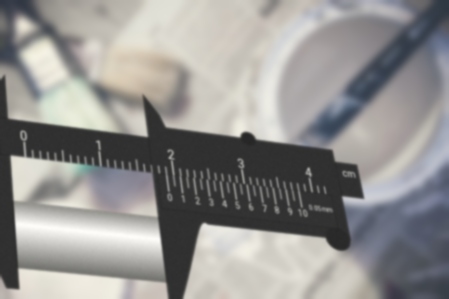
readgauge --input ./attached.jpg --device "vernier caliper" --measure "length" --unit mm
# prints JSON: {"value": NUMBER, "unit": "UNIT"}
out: {"value": 19.0, "unit": "mm"}
